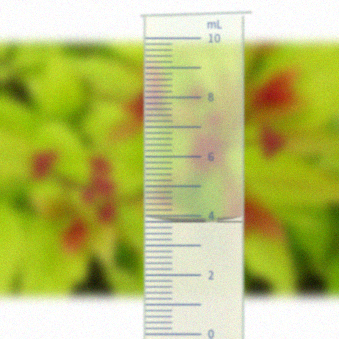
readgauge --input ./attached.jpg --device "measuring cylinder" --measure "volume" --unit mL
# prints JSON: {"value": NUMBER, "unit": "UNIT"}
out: {"value": 3.8, "unit": "mL"}
